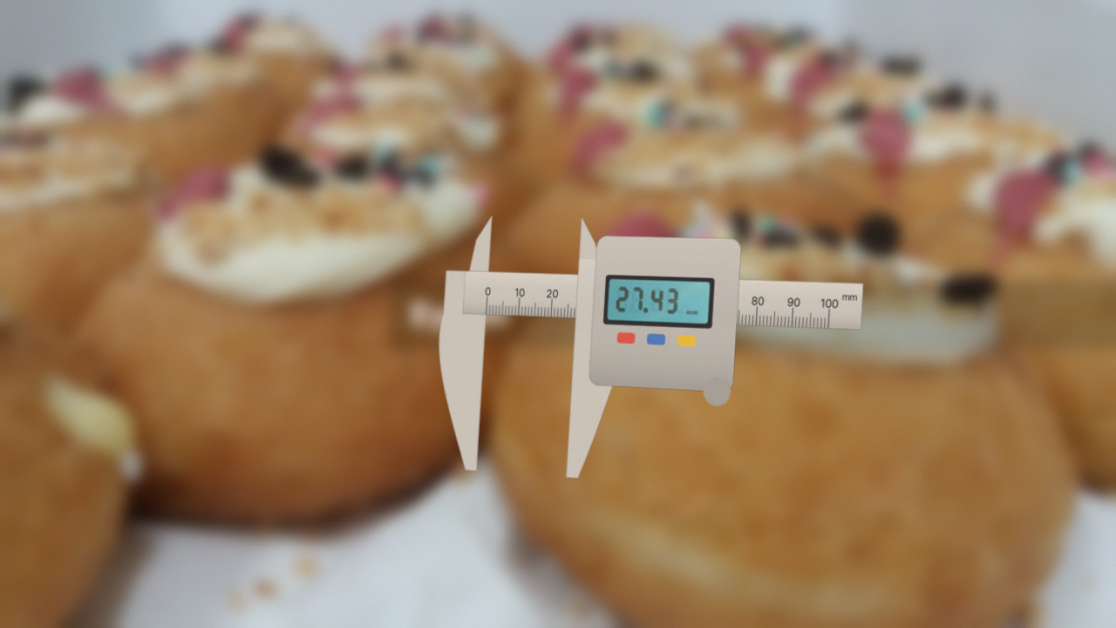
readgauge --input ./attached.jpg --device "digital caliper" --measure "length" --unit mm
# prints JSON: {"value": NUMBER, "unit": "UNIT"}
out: {"value": 27.43, "unit": "mm"}
